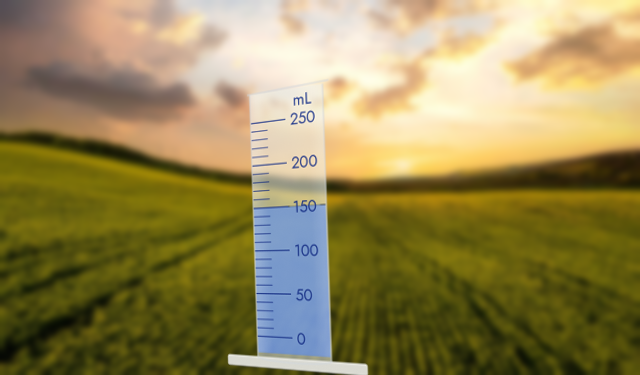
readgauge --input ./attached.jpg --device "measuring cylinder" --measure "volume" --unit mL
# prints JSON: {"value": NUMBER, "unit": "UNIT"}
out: {"value": 150, "unit": "mL"}
